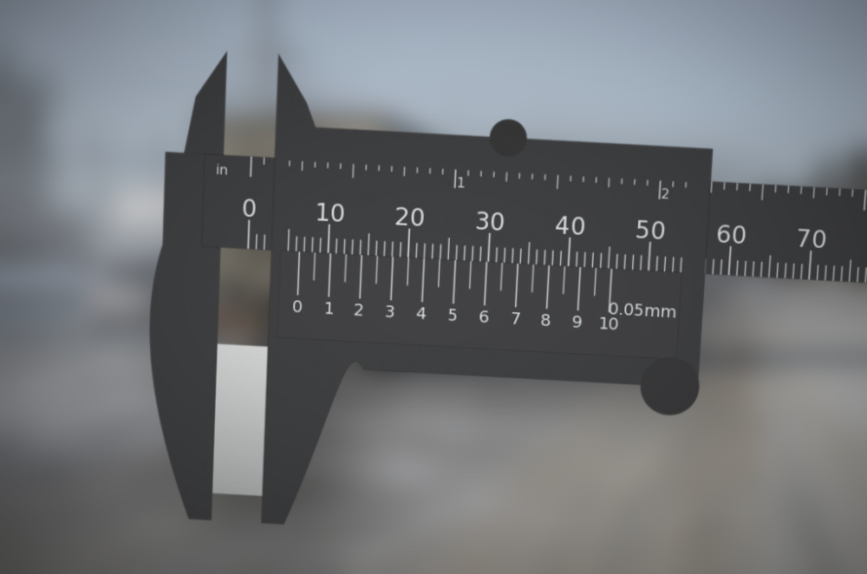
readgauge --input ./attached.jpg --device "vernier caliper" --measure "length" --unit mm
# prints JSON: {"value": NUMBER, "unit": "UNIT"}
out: {"value": 6.4, "unit": "mm"}
